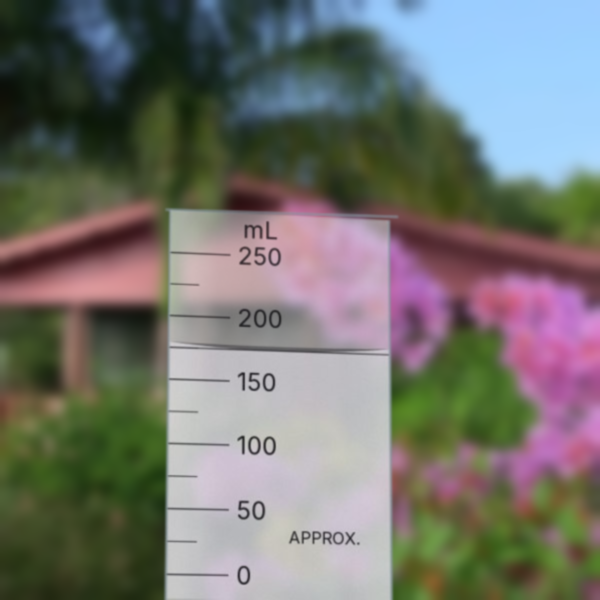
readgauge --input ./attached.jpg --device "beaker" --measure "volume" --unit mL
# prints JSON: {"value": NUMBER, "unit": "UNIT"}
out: {"value": 175, "unit": "mL"}
